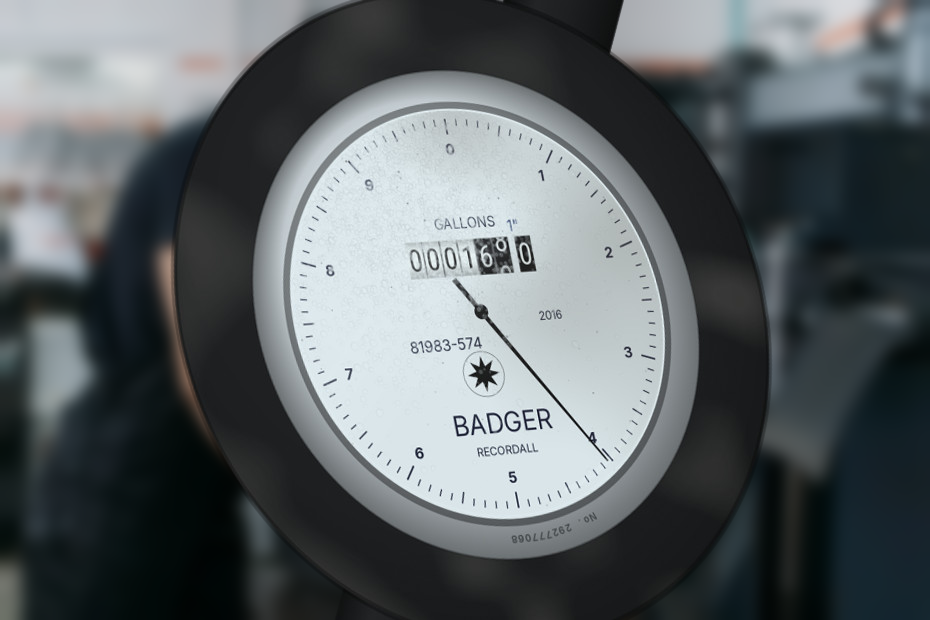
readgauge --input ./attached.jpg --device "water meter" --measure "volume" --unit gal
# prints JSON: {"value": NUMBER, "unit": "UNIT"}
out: {"value": 1684.0, "unit": "gal"}
